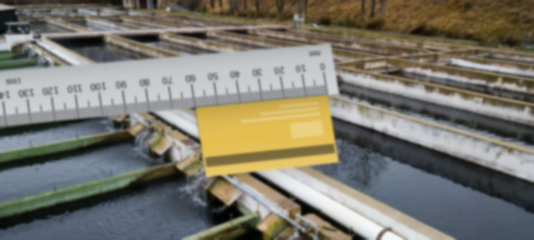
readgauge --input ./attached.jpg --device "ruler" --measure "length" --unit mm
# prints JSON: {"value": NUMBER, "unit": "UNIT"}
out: {"value": 60, "unit": "mm"}
